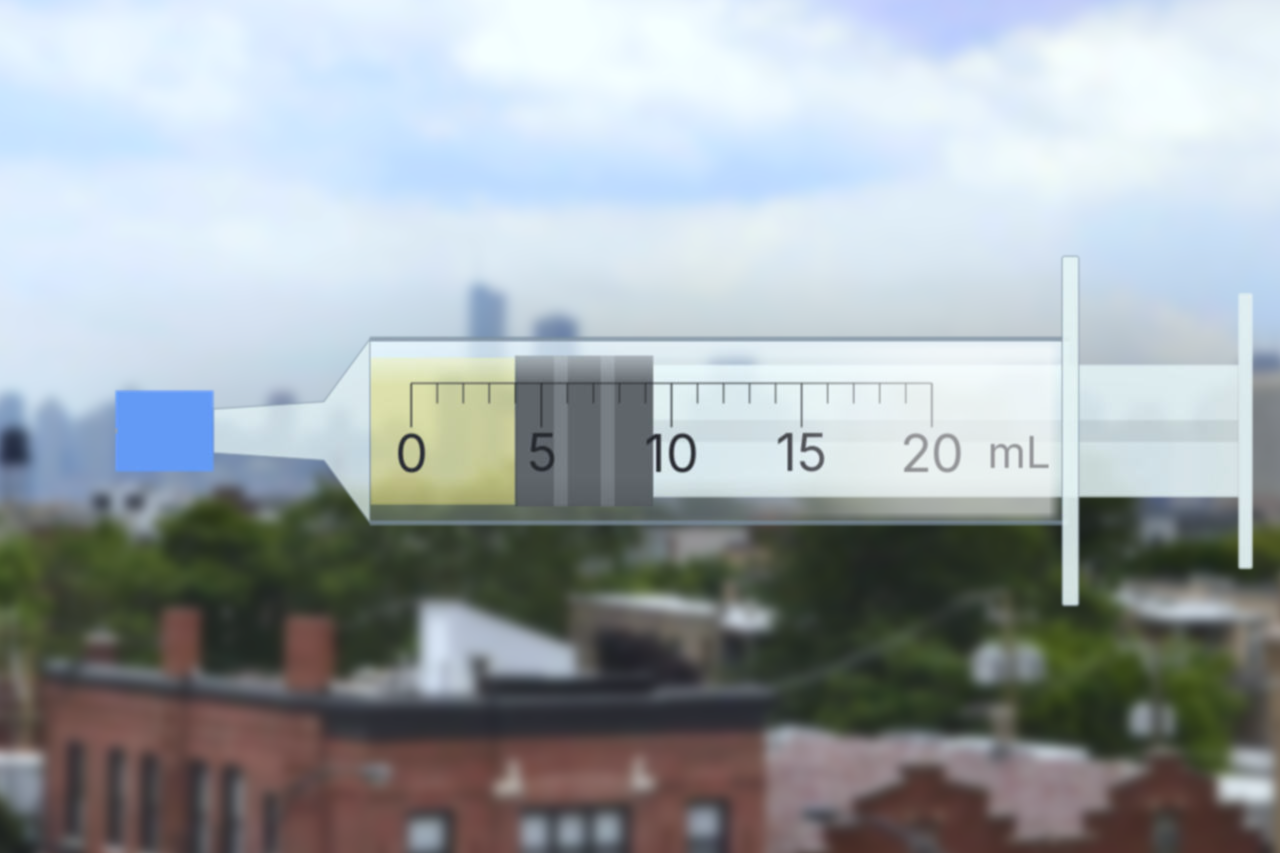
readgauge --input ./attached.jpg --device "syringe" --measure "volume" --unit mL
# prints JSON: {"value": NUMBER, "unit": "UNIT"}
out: {"value": 4, "unit": "mL"}
